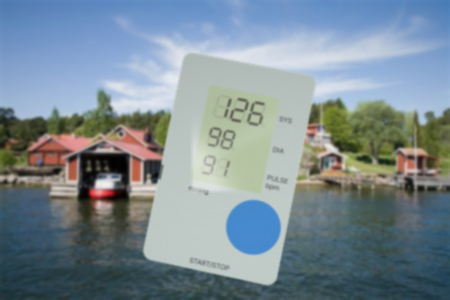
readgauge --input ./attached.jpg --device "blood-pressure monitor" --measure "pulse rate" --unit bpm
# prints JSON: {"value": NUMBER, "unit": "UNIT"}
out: {"value": 91, "unit": "bpm"}
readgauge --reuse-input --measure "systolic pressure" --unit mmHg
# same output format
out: {"value": 126, "unit": "mmHg"}
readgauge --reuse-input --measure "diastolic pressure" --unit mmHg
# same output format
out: {"value": 98, "unit": "mmHg"}
